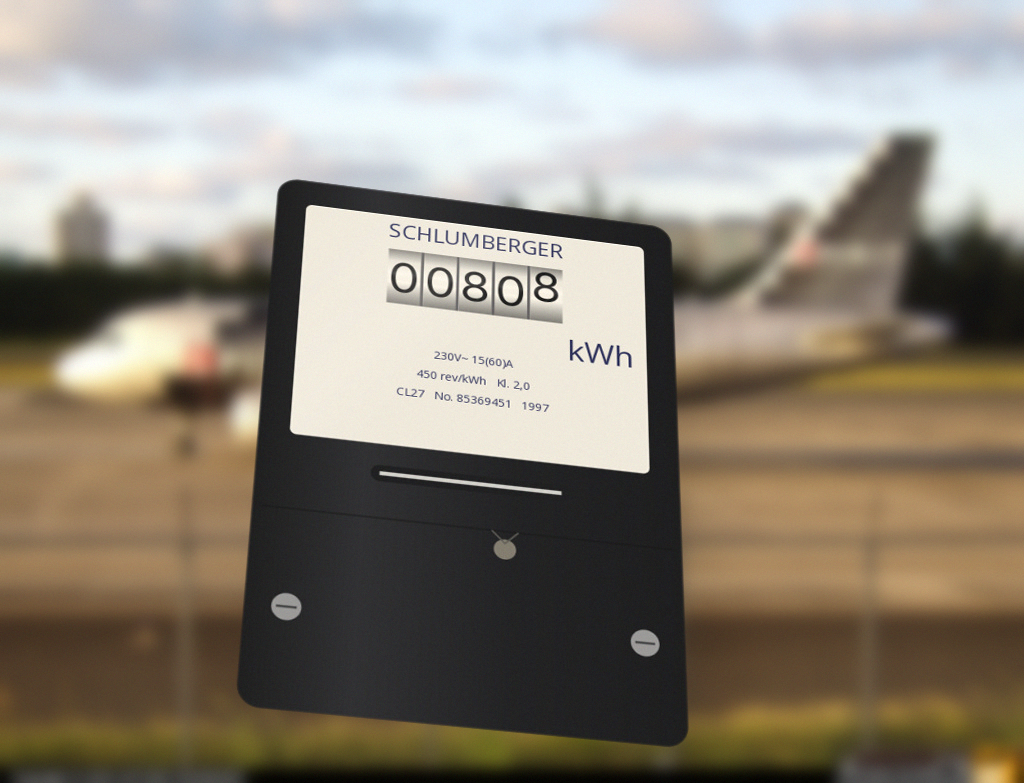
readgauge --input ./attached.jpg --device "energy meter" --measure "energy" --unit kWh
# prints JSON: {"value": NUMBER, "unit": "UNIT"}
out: {"value": 808, "unit": "kWh"}
